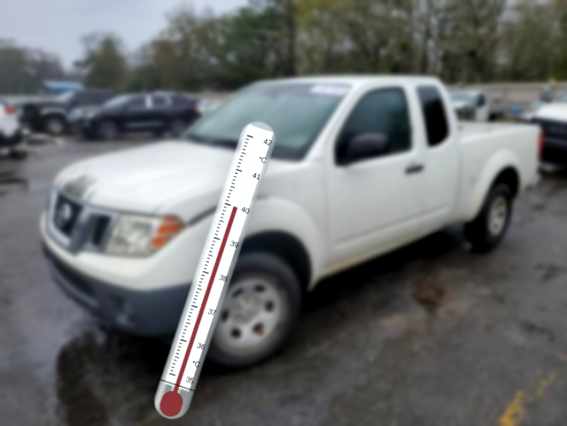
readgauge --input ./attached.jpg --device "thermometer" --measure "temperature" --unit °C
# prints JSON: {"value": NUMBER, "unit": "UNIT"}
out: {"value": 40, "unit": "°C"}
